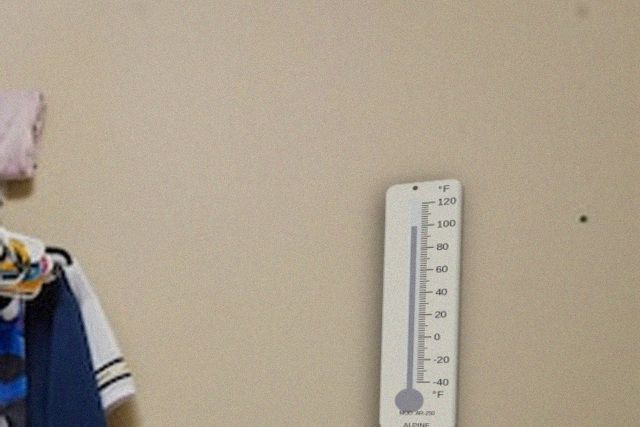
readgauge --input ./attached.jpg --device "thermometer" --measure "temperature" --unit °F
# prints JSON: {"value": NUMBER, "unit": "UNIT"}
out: {"value": 100, "unit": "°F"}
